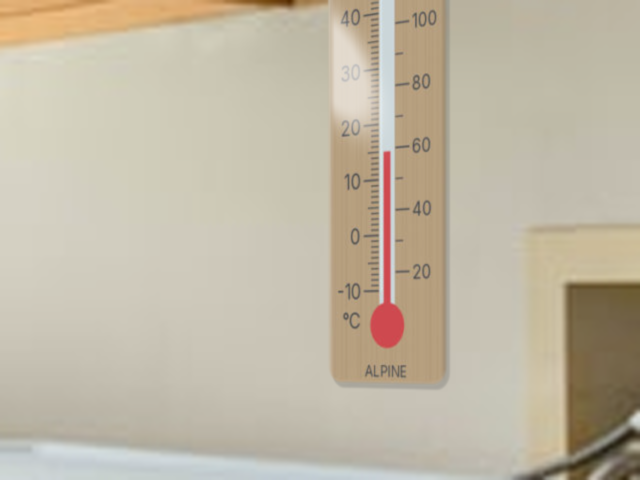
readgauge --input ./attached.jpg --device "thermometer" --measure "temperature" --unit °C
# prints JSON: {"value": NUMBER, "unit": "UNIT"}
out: {"value": 15, "unit": "°C"}
